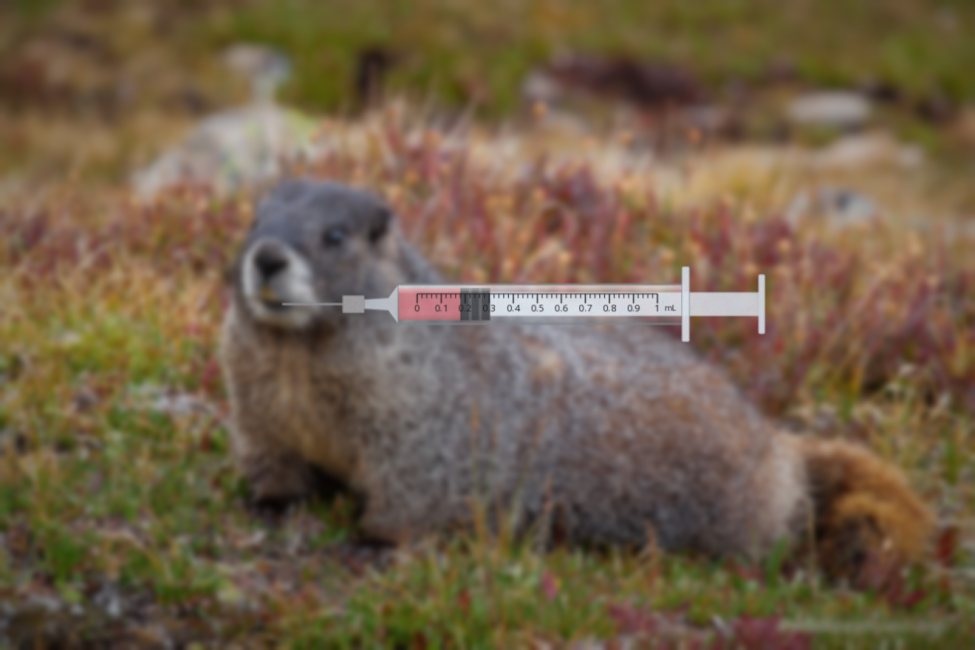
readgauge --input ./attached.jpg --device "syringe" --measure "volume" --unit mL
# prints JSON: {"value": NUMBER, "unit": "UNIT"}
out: {"value": 0.18, "unit": "mL"}
